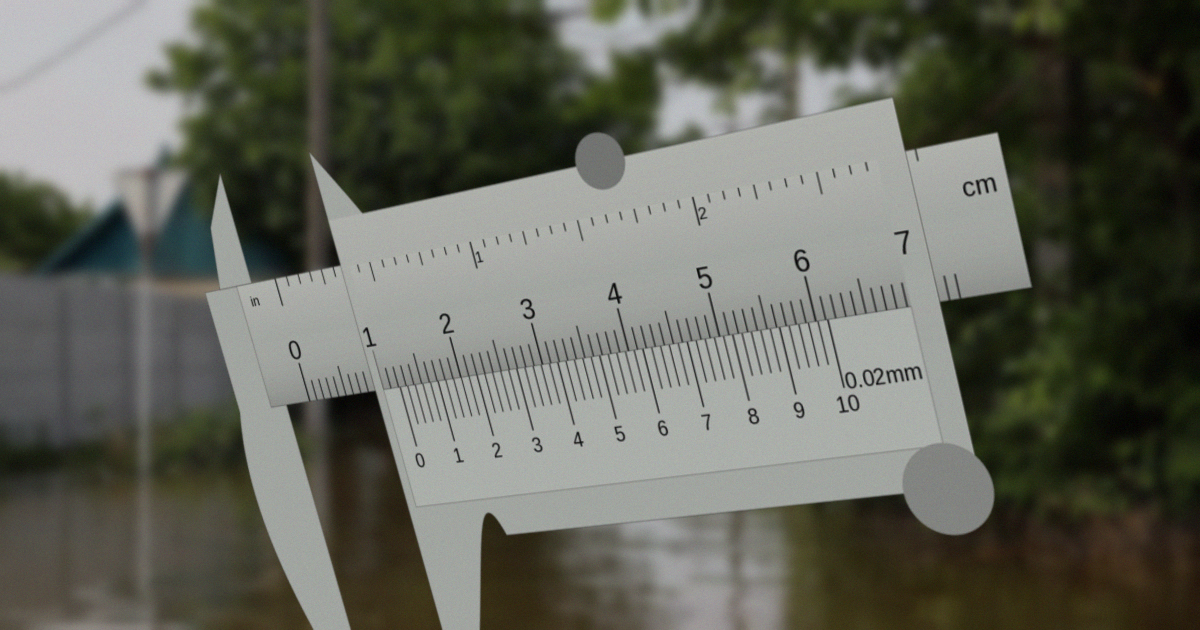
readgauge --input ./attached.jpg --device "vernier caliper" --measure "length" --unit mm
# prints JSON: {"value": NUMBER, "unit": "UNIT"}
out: {"value": 12.2, "unit": "mm"}
